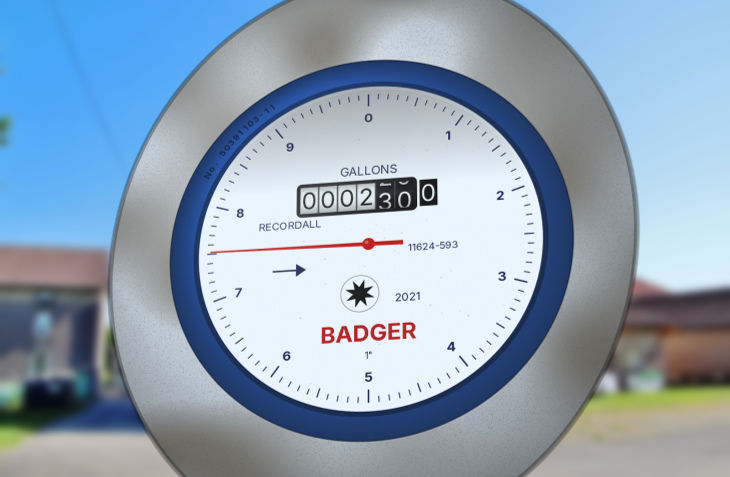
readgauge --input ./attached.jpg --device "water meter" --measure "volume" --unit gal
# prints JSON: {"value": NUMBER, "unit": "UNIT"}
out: {"value": 2297.5, "unit": "gal"}
